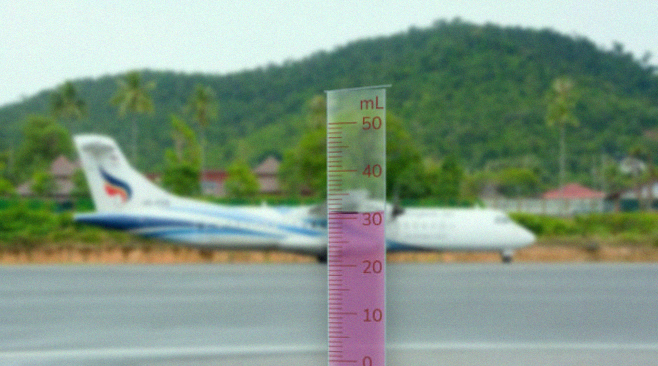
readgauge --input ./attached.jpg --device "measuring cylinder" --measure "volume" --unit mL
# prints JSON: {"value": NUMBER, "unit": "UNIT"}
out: {"value": 31, "unit": "mL"}
